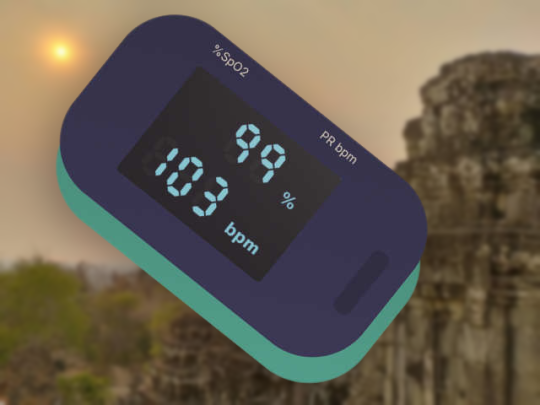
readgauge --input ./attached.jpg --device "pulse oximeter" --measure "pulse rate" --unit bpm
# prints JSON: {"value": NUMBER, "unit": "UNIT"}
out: {"value": 103, "unit": "bpm"}
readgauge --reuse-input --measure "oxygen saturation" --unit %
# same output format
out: {"value": 99, "unit": "%"}
